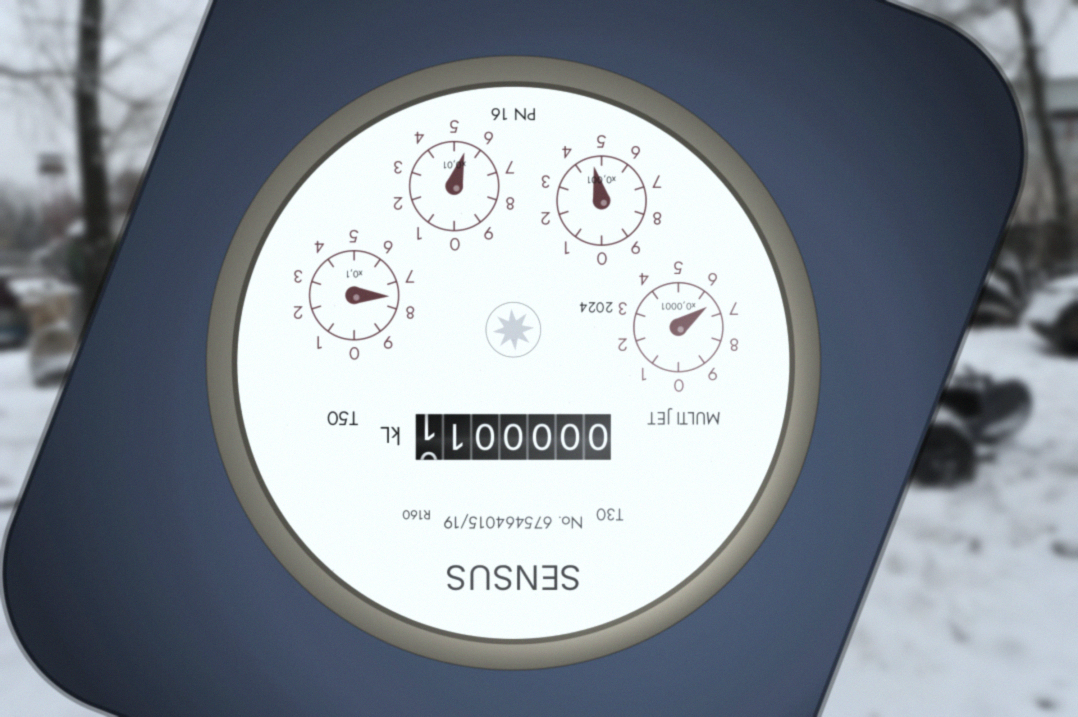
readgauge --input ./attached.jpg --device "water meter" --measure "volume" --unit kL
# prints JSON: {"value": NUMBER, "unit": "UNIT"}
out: {"value": 10.7546, "unit": "kL"}
